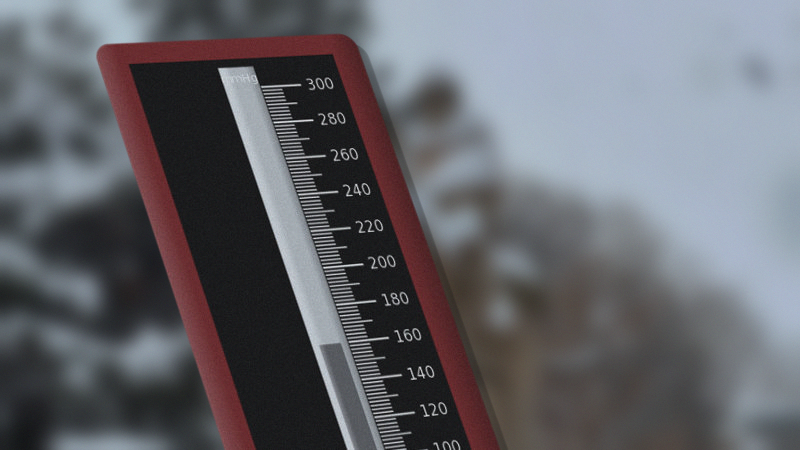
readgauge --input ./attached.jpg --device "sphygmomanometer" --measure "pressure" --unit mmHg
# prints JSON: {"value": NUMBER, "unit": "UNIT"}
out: {"value": 160, "unit": "mmHg"}
